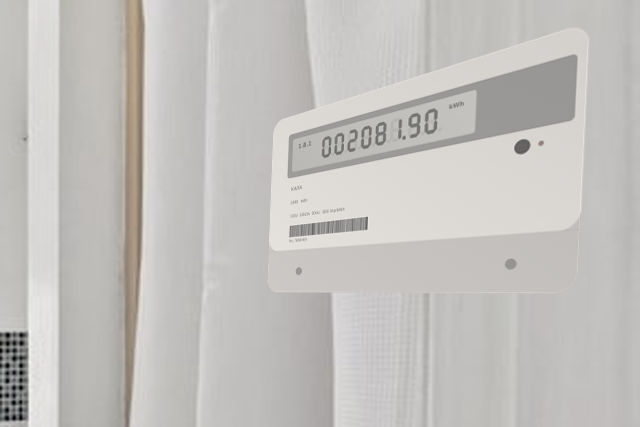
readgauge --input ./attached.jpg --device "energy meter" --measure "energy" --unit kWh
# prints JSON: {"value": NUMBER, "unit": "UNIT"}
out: {"value": 2081.90, "unit": "kWh"}
